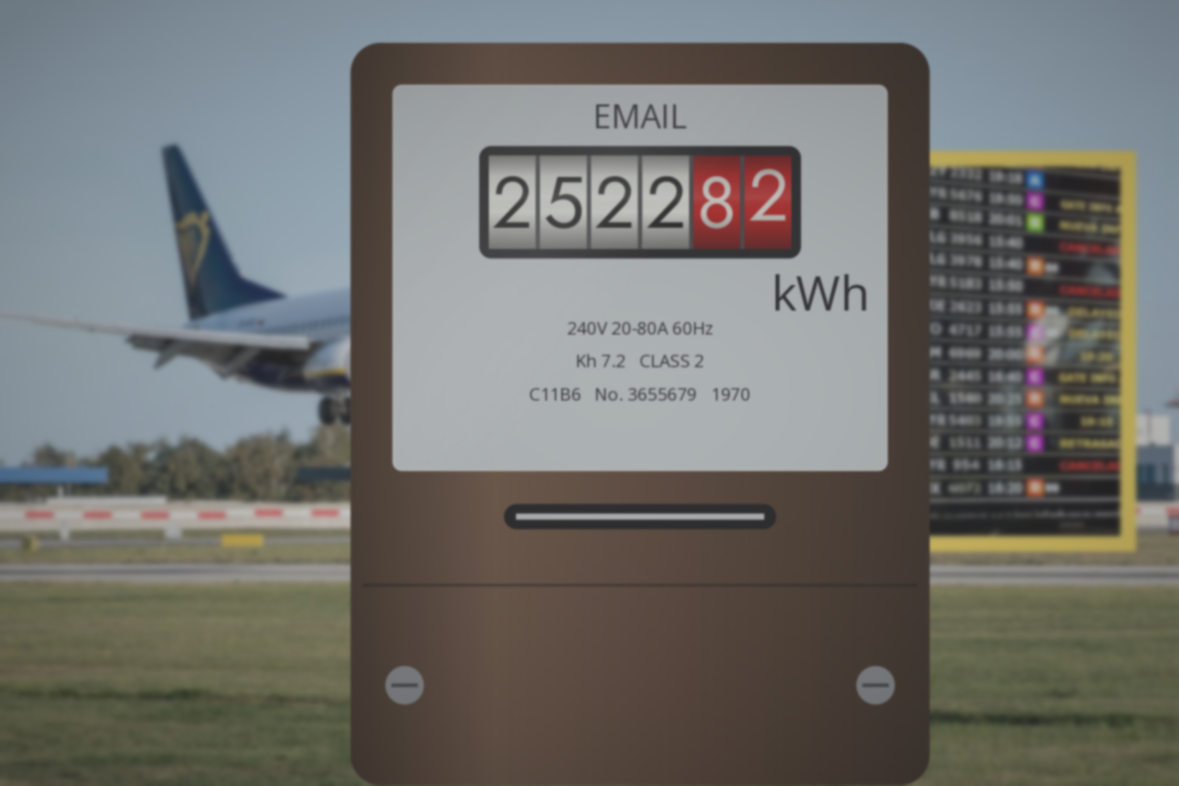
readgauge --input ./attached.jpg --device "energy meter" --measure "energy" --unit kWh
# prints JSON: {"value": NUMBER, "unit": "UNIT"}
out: {"value": 2522.82, "unit": "kWh"}
